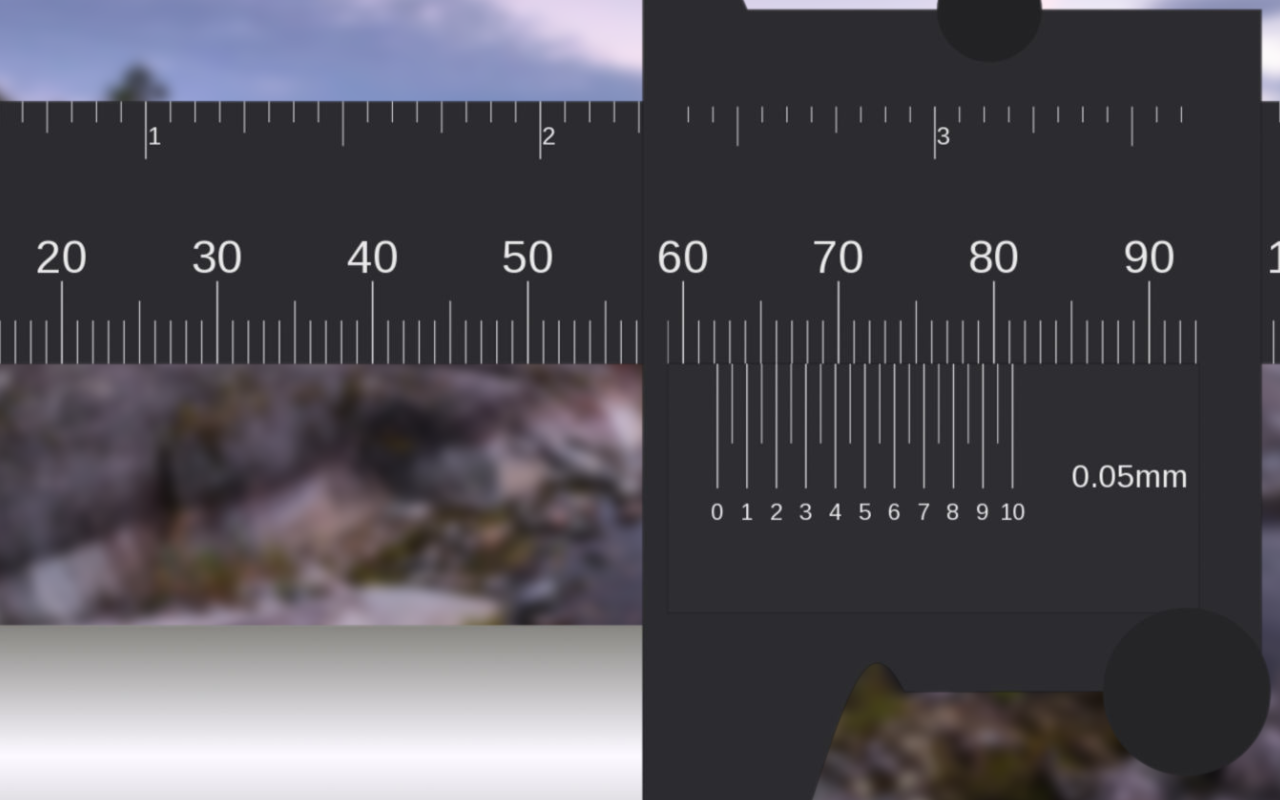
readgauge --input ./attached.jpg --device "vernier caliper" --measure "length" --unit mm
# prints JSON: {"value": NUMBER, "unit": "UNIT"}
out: {"value": 62.2, "unit": "mm"}
